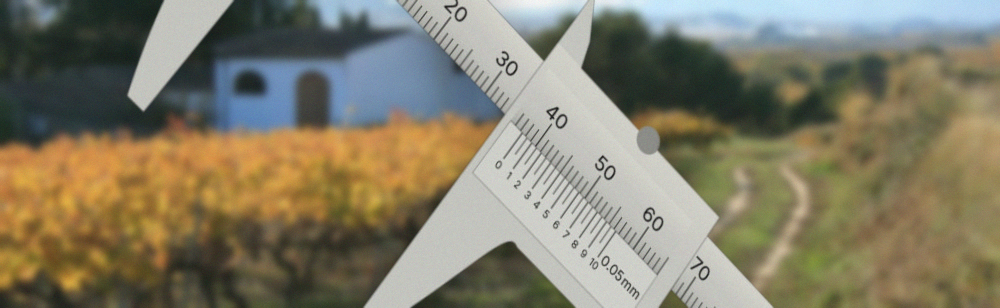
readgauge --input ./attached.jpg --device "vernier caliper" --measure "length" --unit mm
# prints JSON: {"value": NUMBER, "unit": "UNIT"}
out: {"value": 37.4, "unit": "mm"}
